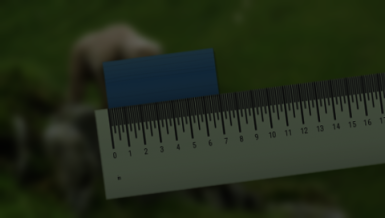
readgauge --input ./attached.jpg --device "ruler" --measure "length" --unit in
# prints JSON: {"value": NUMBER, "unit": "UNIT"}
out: {"value": 7, "unit": "in"}
